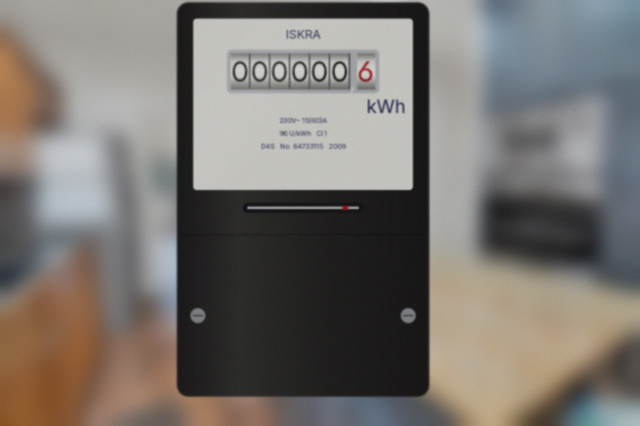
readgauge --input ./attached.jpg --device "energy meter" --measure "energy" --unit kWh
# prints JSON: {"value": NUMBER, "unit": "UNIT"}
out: {"value": 0.6, "unit": "kWh"}
